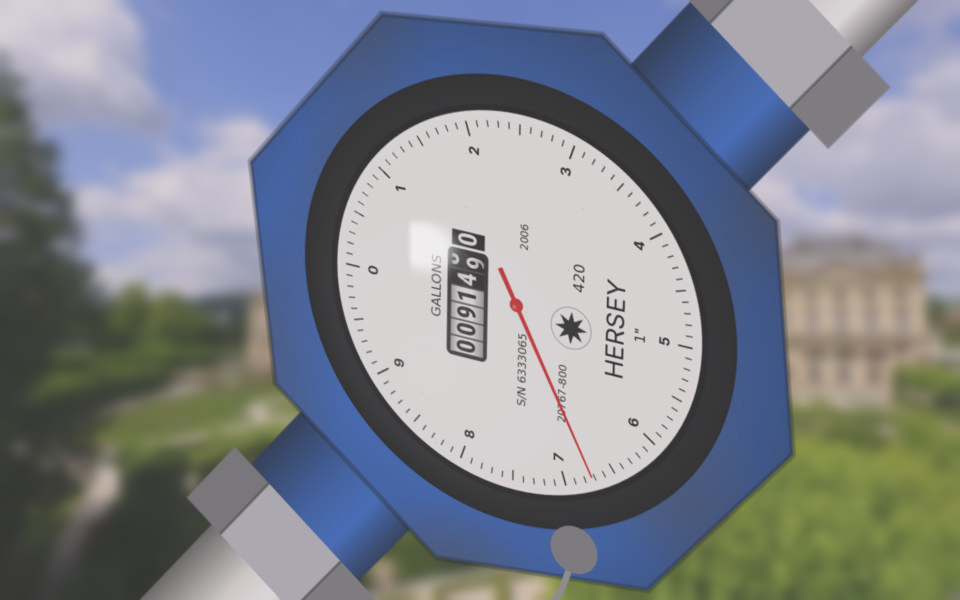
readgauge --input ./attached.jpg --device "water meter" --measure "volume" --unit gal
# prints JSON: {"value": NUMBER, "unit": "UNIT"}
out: {"value": 91486.7, "unit": "gal"}
